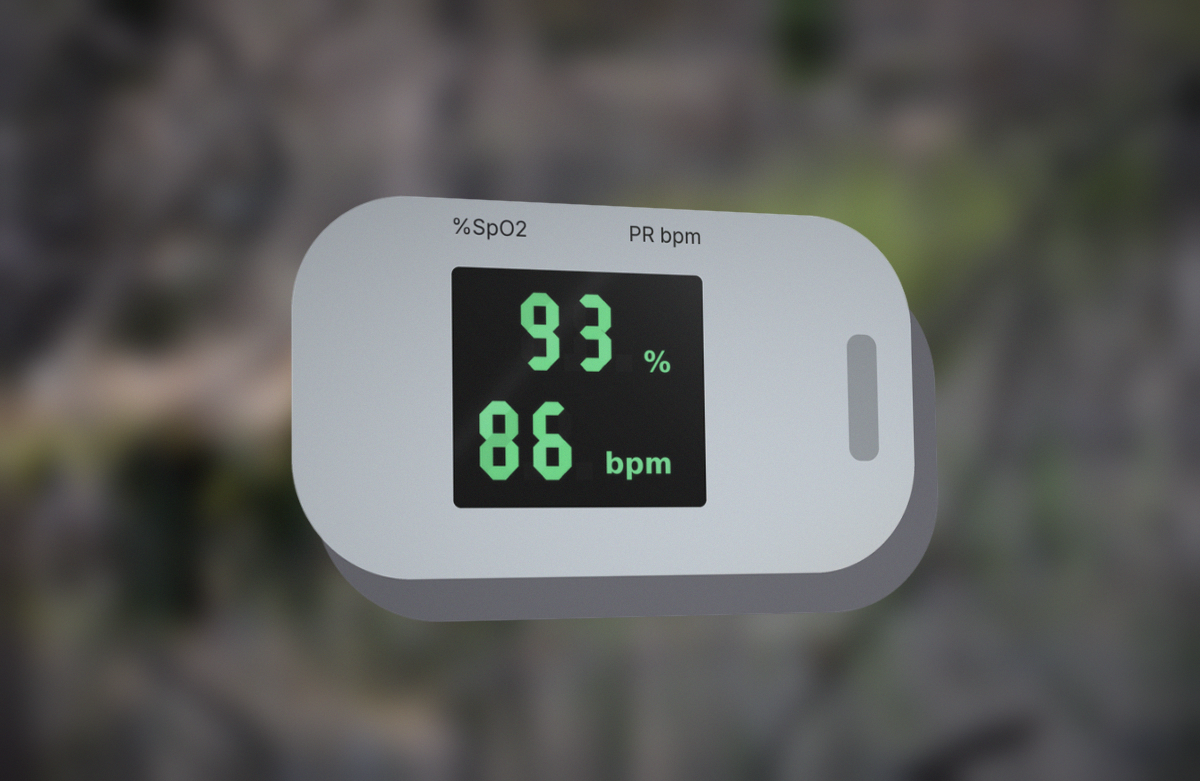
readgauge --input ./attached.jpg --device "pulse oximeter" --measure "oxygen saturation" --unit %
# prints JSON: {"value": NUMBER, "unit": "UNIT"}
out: {"value": 93, "unit": "%"}
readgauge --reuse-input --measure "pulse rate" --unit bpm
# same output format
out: {"value": 86, "unit": "bpm"}
